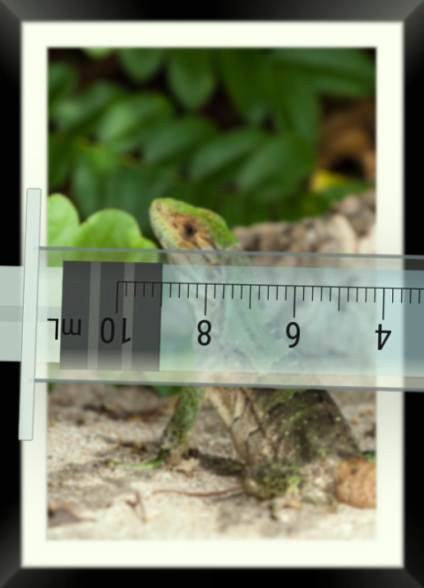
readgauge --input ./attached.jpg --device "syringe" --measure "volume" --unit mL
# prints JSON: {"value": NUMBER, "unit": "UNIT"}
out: {"value": 9, "unit": "mL"}
